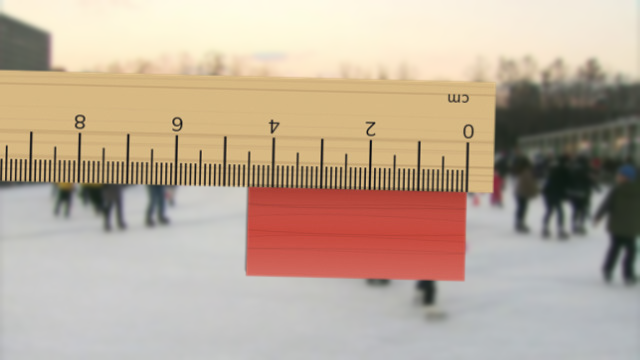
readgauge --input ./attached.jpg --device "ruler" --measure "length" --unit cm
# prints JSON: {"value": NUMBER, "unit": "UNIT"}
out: {"value": 4.5, "unit": "cm"}
